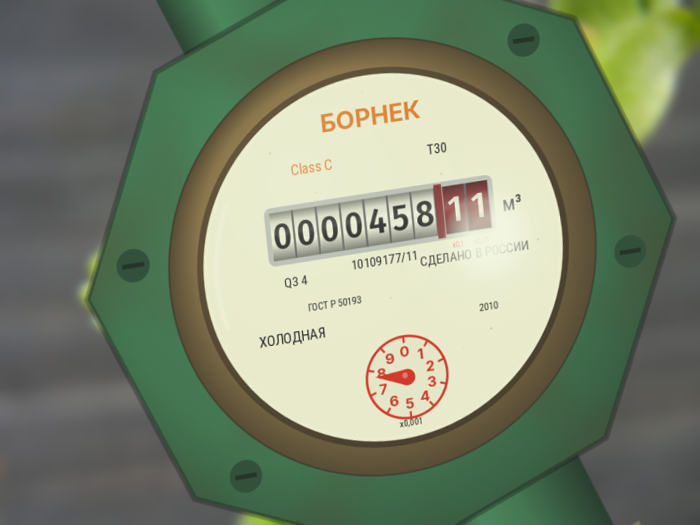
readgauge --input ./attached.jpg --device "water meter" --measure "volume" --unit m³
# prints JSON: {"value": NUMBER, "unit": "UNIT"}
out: {"value": 458.117, "unit": "m³"}
